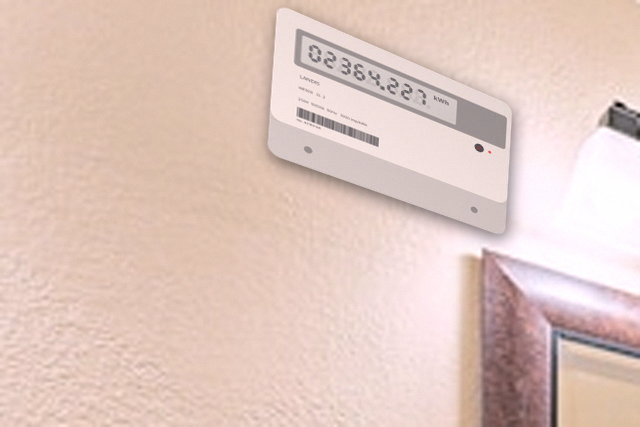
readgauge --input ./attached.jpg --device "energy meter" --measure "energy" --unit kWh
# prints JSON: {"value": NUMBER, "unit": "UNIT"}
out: {"value": 2364.227, "unit": "kWh"}
